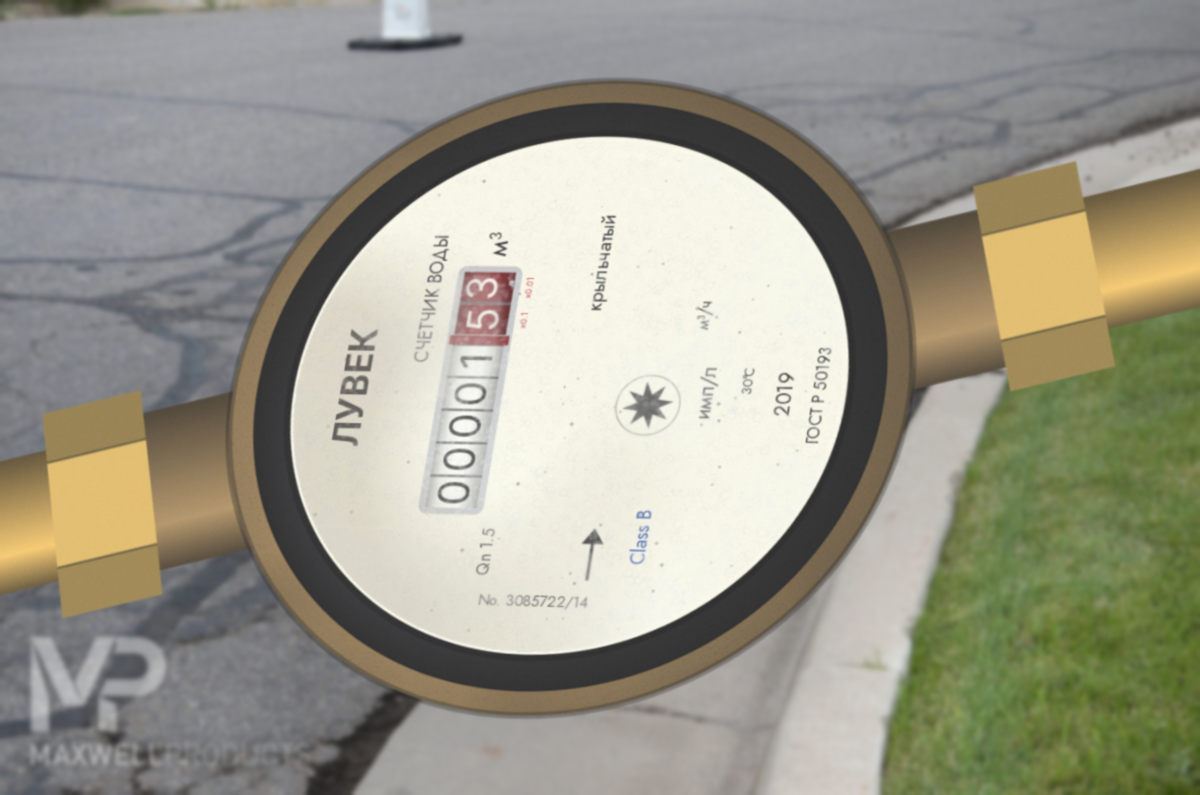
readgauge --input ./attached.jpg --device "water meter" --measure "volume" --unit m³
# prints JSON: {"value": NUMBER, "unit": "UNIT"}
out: {"value": 1.53, "unit": "m³"}
